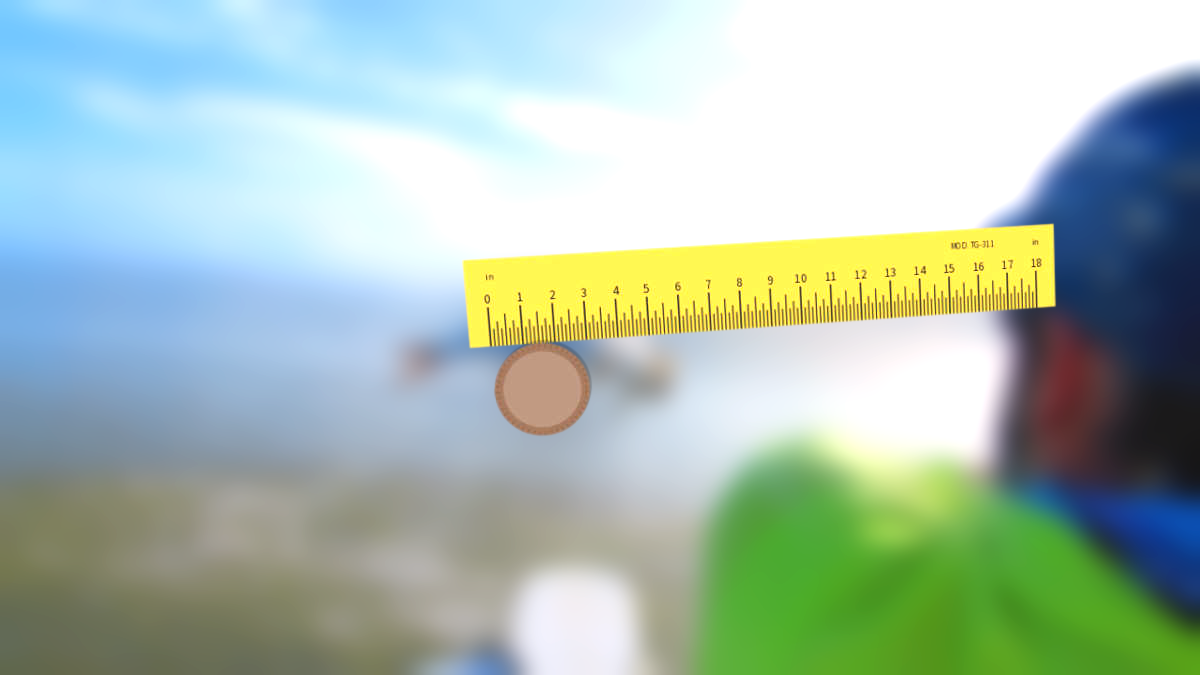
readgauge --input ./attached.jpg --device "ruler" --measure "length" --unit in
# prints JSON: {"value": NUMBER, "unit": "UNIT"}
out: {"value": 3, "unit": "in"}
